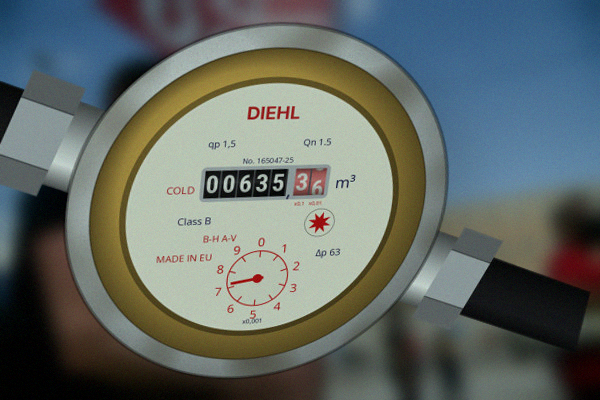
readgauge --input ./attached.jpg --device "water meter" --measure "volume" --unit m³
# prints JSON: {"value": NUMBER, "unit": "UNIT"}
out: {"value": 635.357, "unit": "m³"}
